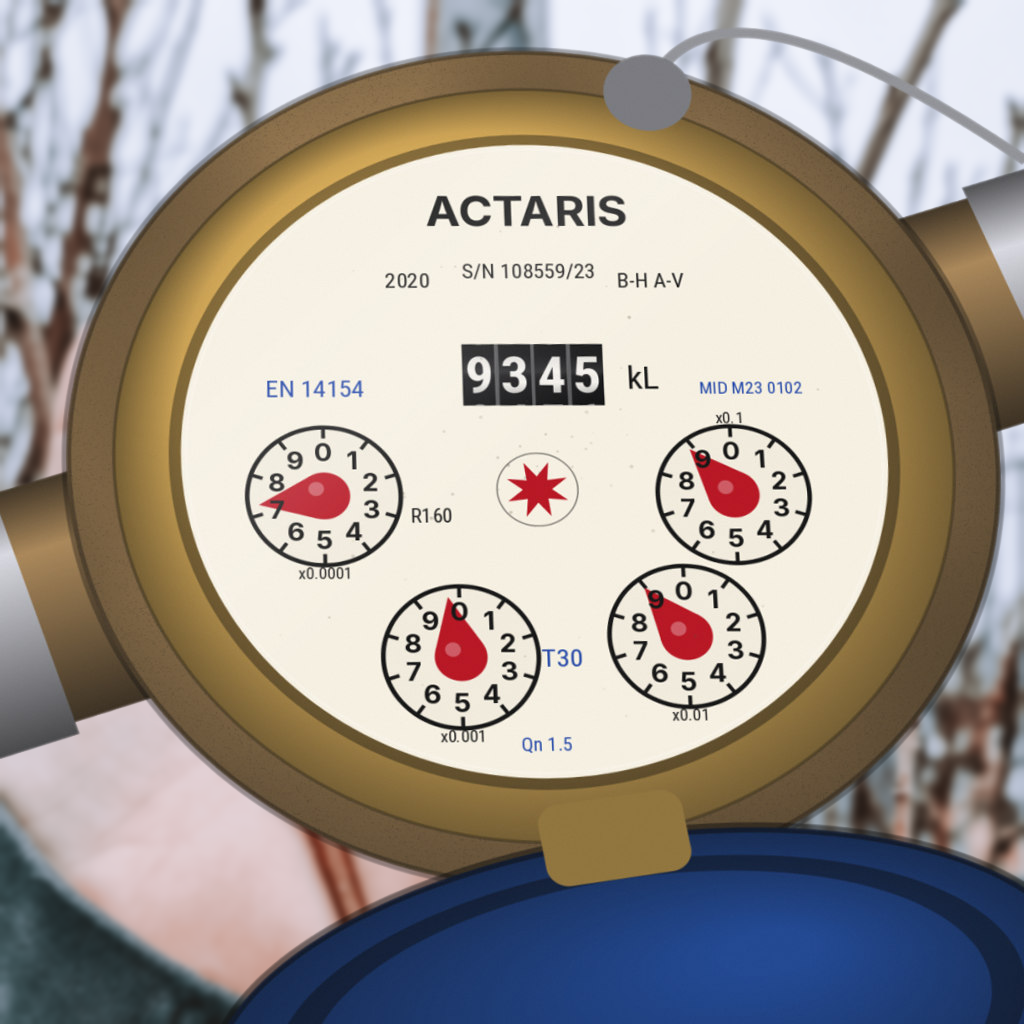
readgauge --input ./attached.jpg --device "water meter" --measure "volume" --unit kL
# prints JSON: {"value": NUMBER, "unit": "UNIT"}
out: {"value": 9345.8897, "unit": "kL"}
